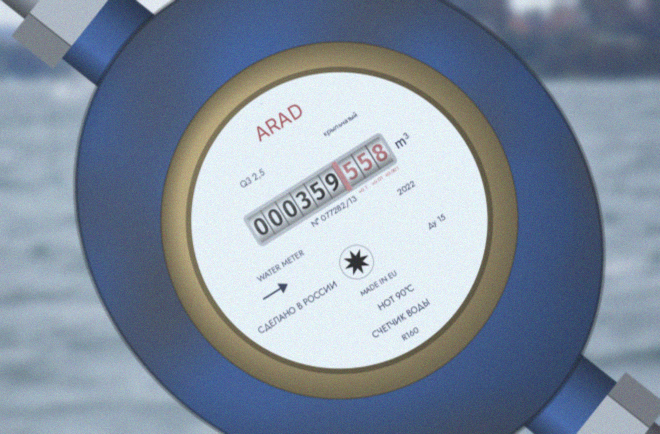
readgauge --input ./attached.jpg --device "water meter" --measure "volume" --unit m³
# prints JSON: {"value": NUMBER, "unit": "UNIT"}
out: {"value": 359.558, "unit": "m³"}
